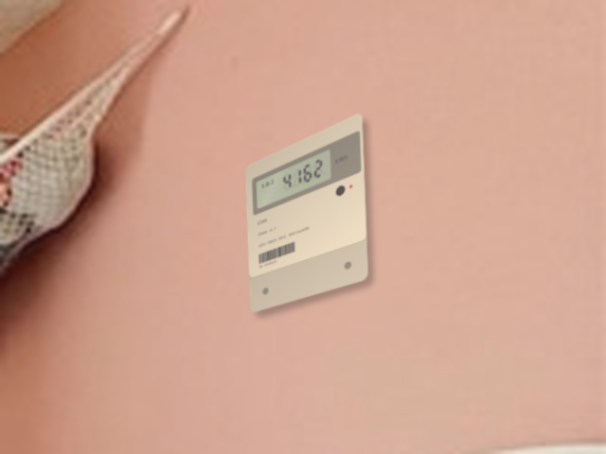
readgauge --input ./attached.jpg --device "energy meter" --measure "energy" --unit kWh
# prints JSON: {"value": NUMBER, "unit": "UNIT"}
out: {"value": 4162, "unit": "kWh"}
